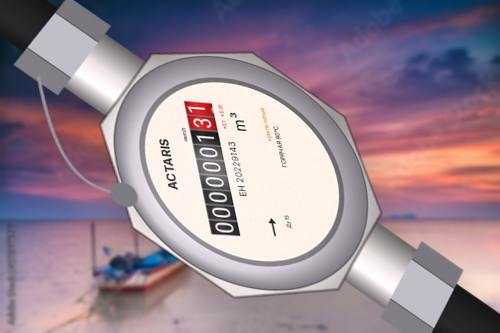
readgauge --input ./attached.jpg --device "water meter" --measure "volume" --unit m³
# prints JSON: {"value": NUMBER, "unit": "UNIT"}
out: {"value": 1.31, "unit": "m³"}
